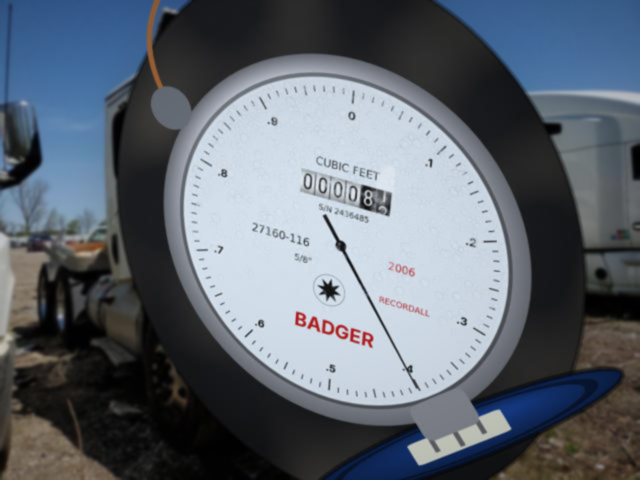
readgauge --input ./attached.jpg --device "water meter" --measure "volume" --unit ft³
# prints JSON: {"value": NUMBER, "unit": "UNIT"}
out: {"value": 81.40, "unit": "ft³"}
